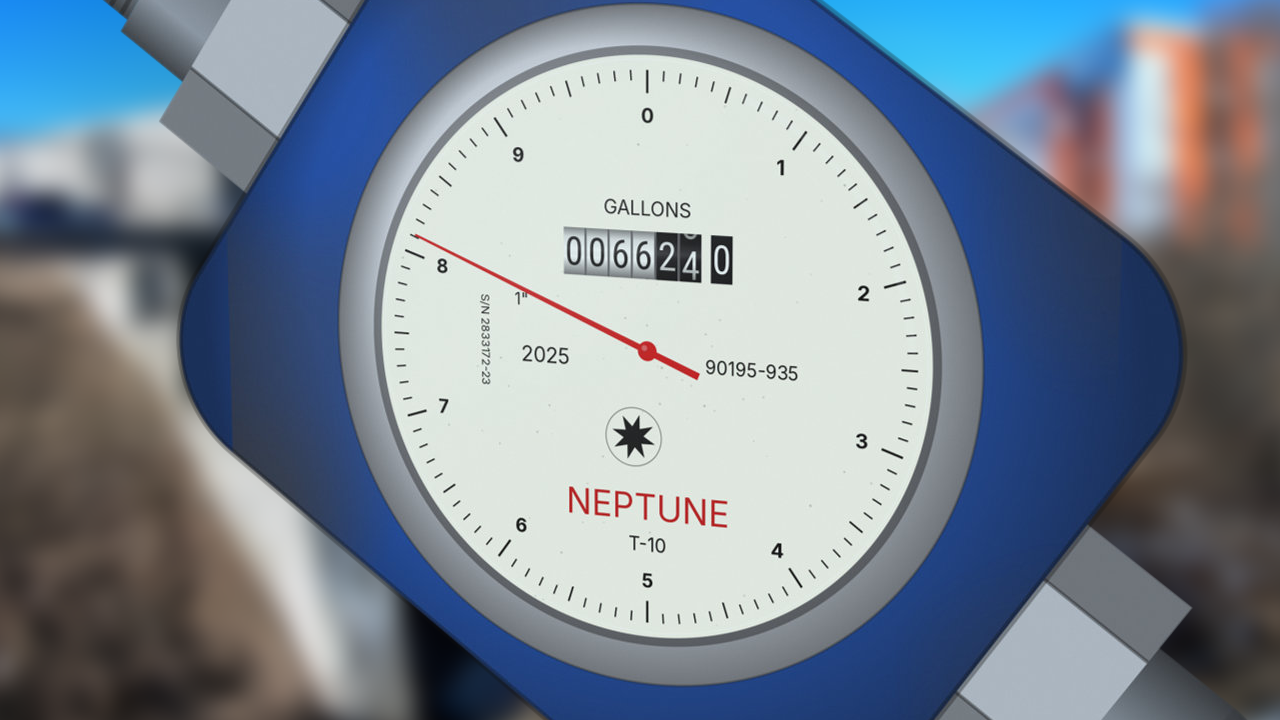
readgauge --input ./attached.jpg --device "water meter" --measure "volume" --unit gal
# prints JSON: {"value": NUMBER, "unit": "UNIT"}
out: {"value": 66238.1, "unit": "gal"}
